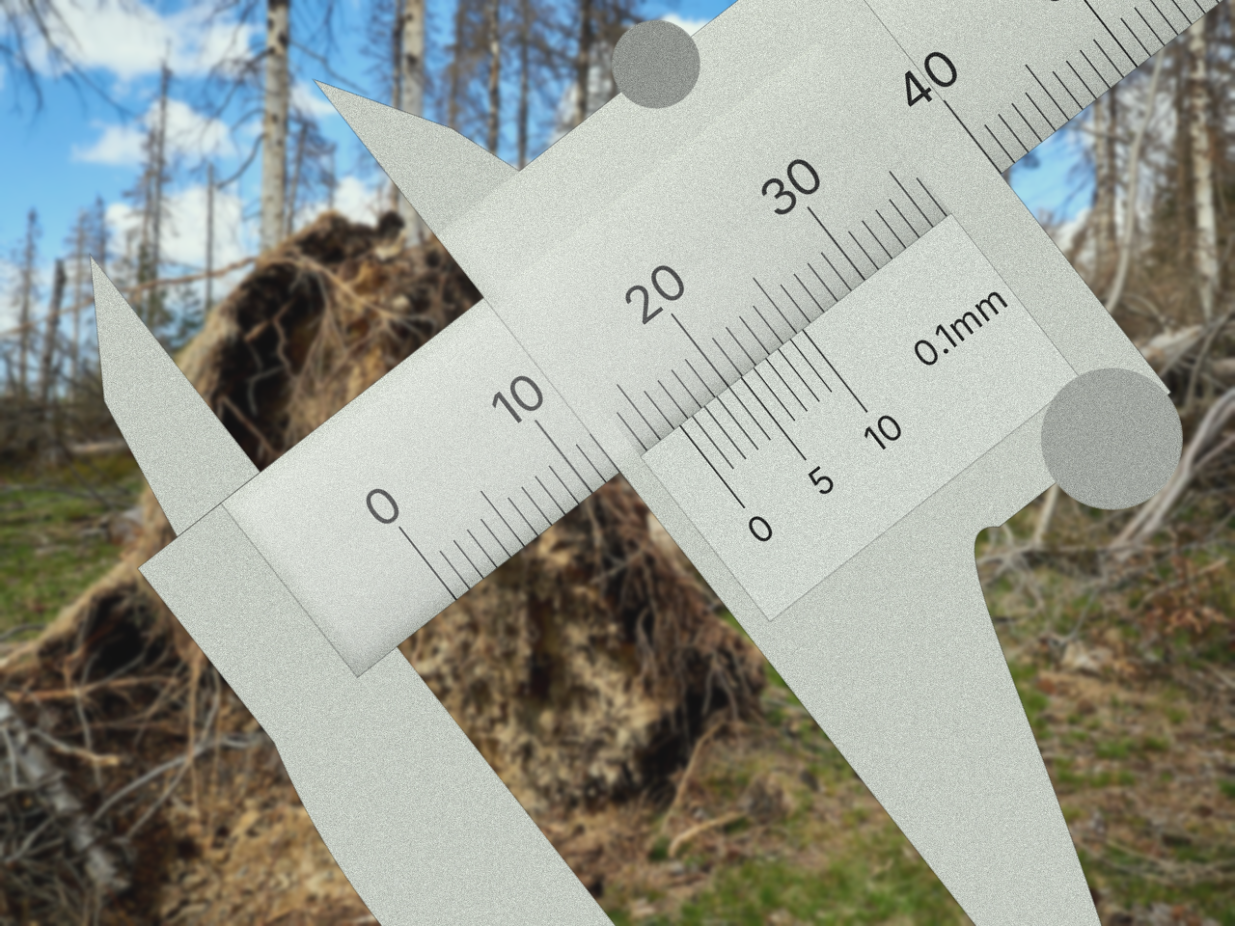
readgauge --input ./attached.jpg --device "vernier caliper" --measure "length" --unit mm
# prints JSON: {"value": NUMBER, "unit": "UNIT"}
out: {"value": 16.4, "unit": "mm"}
